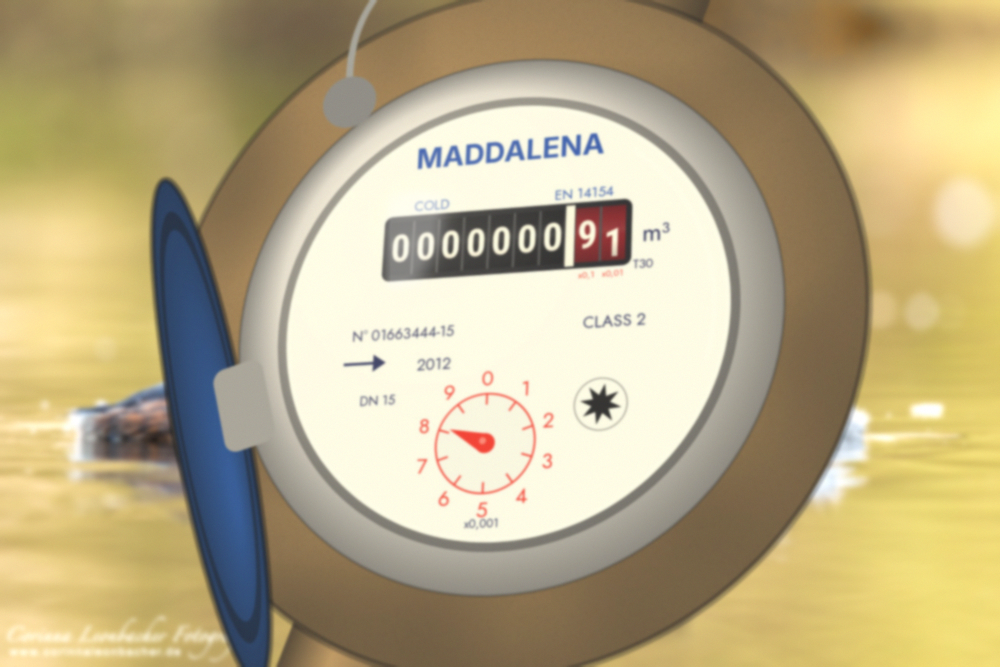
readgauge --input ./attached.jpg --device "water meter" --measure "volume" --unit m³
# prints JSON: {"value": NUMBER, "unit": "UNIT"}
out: {"value": 0.908, "unit": "m³"}
